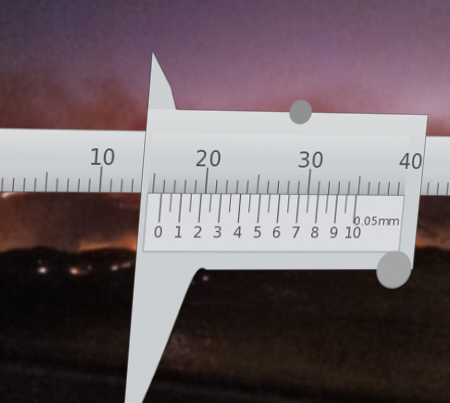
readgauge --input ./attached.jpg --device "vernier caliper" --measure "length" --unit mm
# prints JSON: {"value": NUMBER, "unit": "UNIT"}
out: {"value": 15.8, "unit": "mm"}
